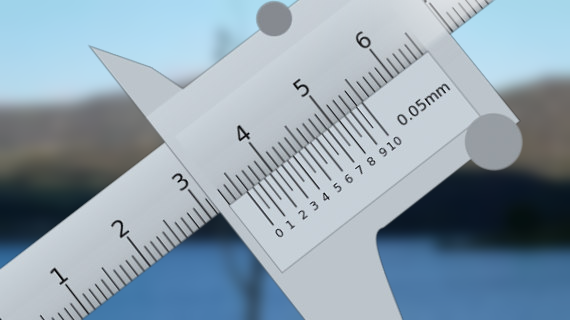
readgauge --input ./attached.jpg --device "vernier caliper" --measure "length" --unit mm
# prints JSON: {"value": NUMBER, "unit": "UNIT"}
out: {"value": 35.8, "unit": "mm"}
